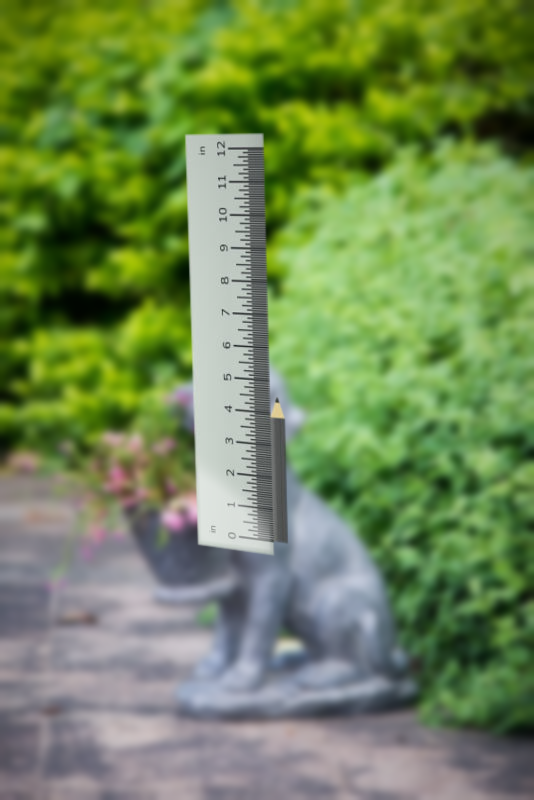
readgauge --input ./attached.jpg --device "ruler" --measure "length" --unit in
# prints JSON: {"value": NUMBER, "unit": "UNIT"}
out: {"value": 4.5, "unit": "in"}
